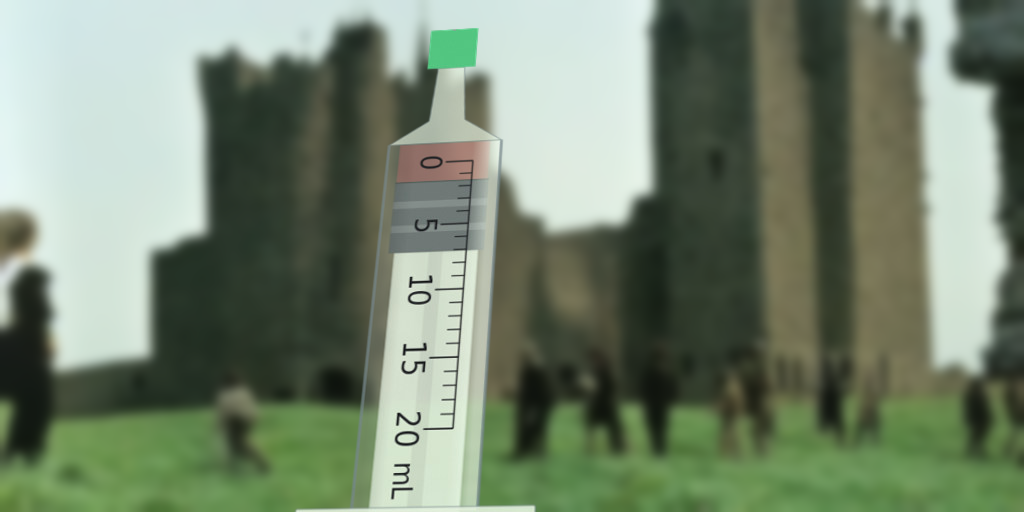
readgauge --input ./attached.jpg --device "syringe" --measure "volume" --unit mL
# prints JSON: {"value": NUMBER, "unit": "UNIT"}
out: {"value": 1.5, "unit": "mL"}
